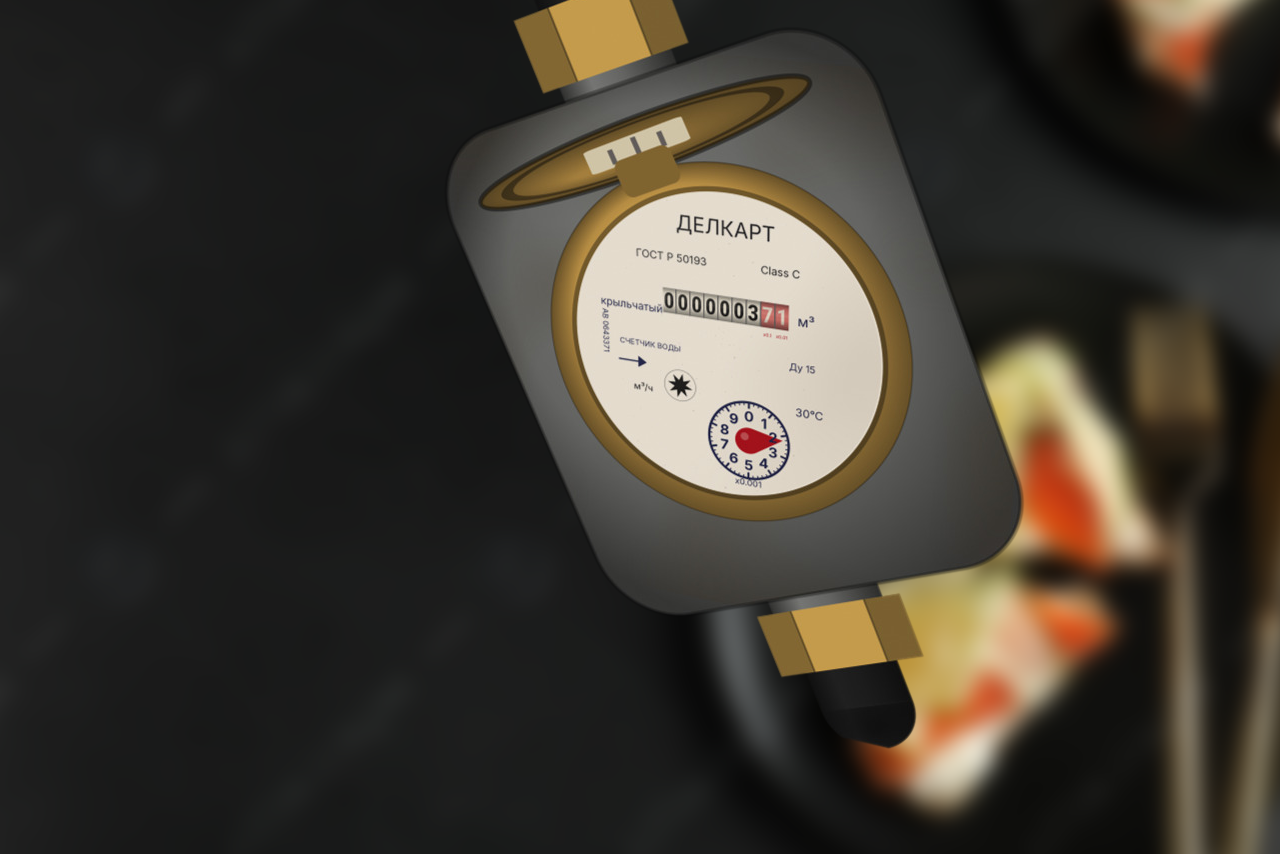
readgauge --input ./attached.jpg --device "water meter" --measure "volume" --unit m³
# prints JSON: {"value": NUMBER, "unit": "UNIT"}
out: {"value": 3.712, "unit": "m³"}
